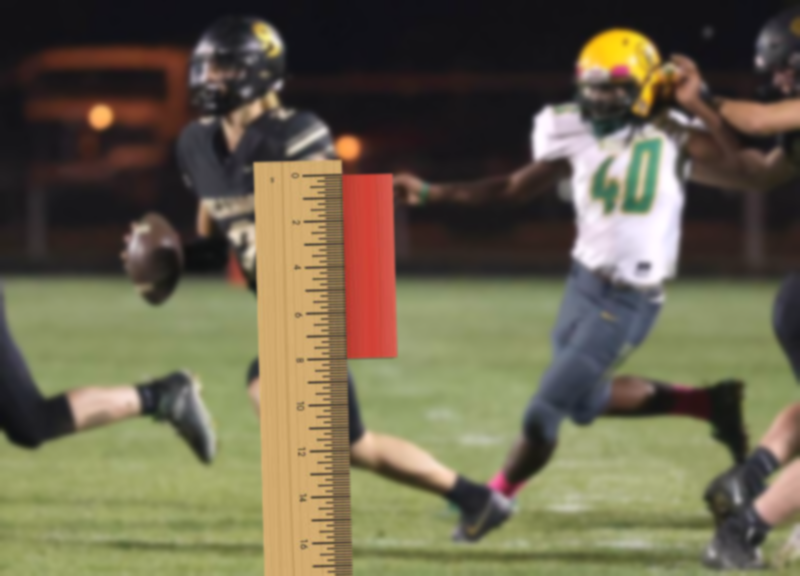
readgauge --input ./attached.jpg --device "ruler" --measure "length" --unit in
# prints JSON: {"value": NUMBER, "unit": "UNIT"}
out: {"value": 8, "unit": "in"}
